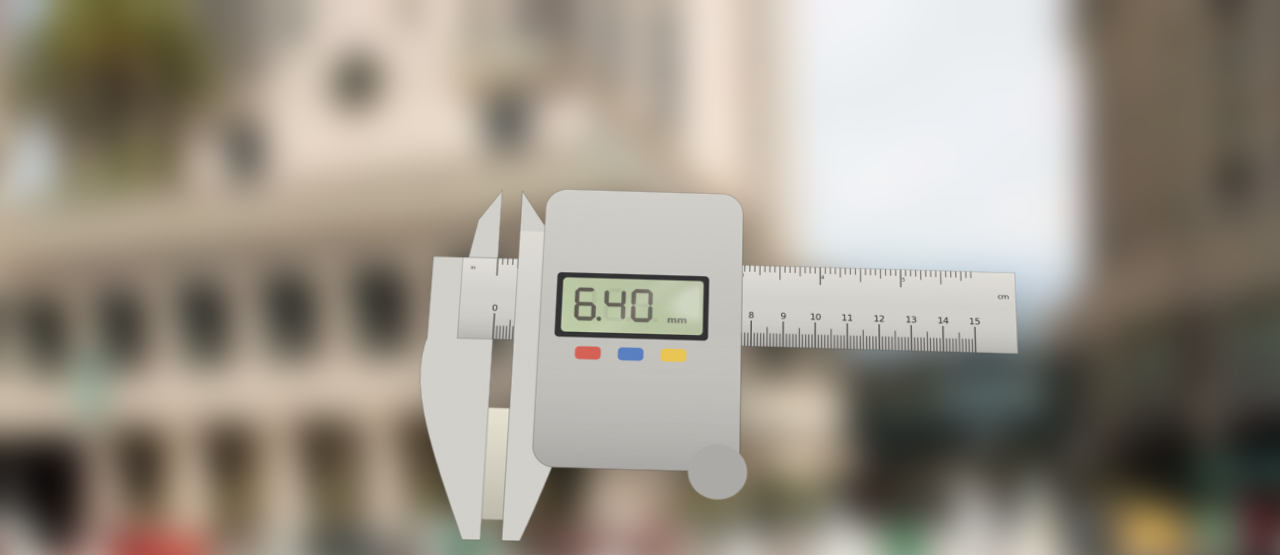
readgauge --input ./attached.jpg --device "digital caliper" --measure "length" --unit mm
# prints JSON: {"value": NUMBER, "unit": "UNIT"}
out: {"value": 6.40, "unit": "mm"}
